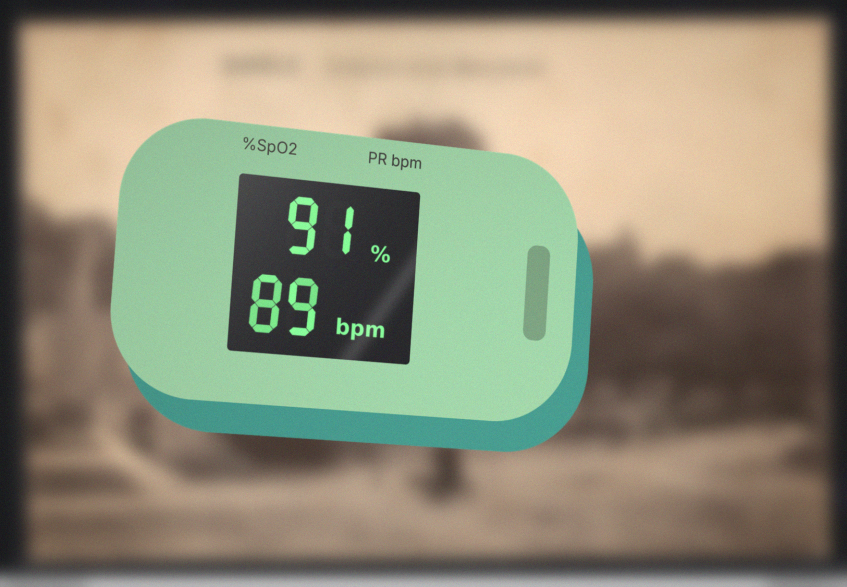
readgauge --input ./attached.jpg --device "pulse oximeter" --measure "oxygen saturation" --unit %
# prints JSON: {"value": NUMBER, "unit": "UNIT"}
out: {"value": 91, "unit": "%"}
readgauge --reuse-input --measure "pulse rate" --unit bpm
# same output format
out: {"value": 89, "unit": "bpm"}
